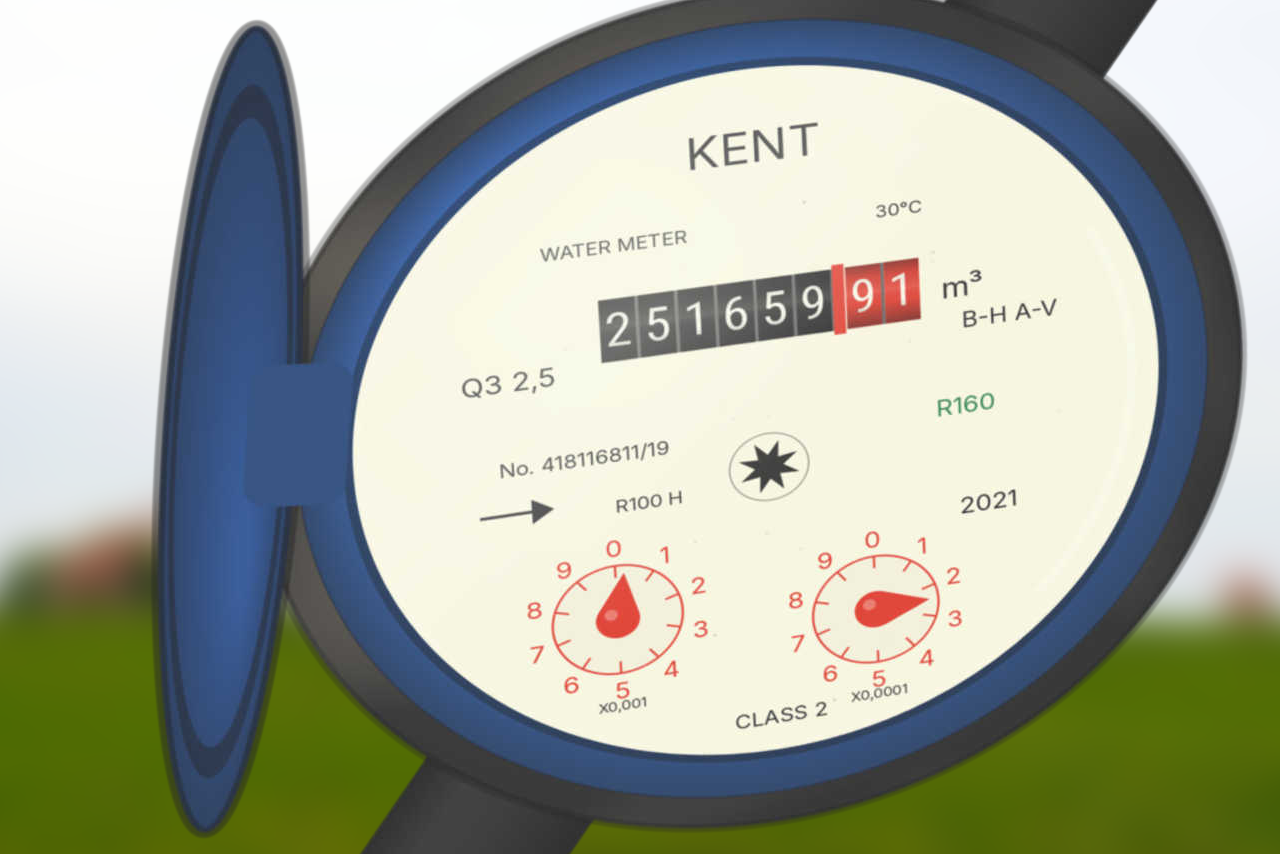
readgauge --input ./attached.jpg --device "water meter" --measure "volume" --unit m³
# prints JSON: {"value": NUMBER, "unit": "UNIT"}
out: {"value": 251659.9102, "unit": "m³"}
